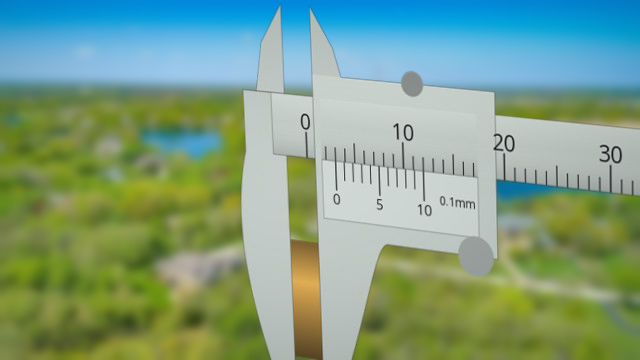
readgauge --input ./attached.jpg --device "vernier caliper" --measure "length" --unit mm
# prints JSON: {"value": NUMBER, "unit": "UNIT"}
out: {"value": 3.0, "unit": "mm"}
